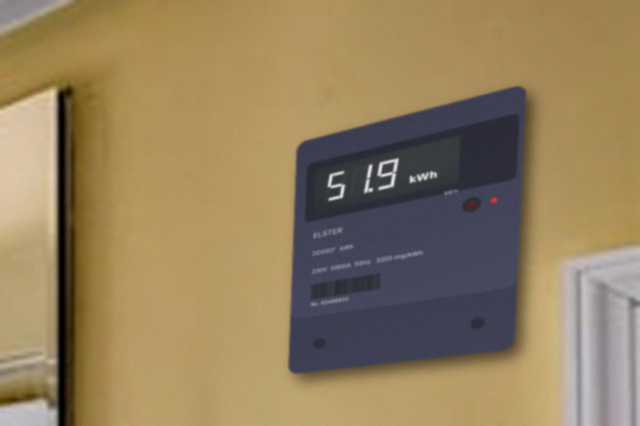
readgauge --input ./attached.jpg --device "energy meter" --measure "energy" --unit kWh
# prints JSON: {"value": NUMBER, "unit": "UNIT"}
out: {"value": 51.9, "unit": "kWh"}
